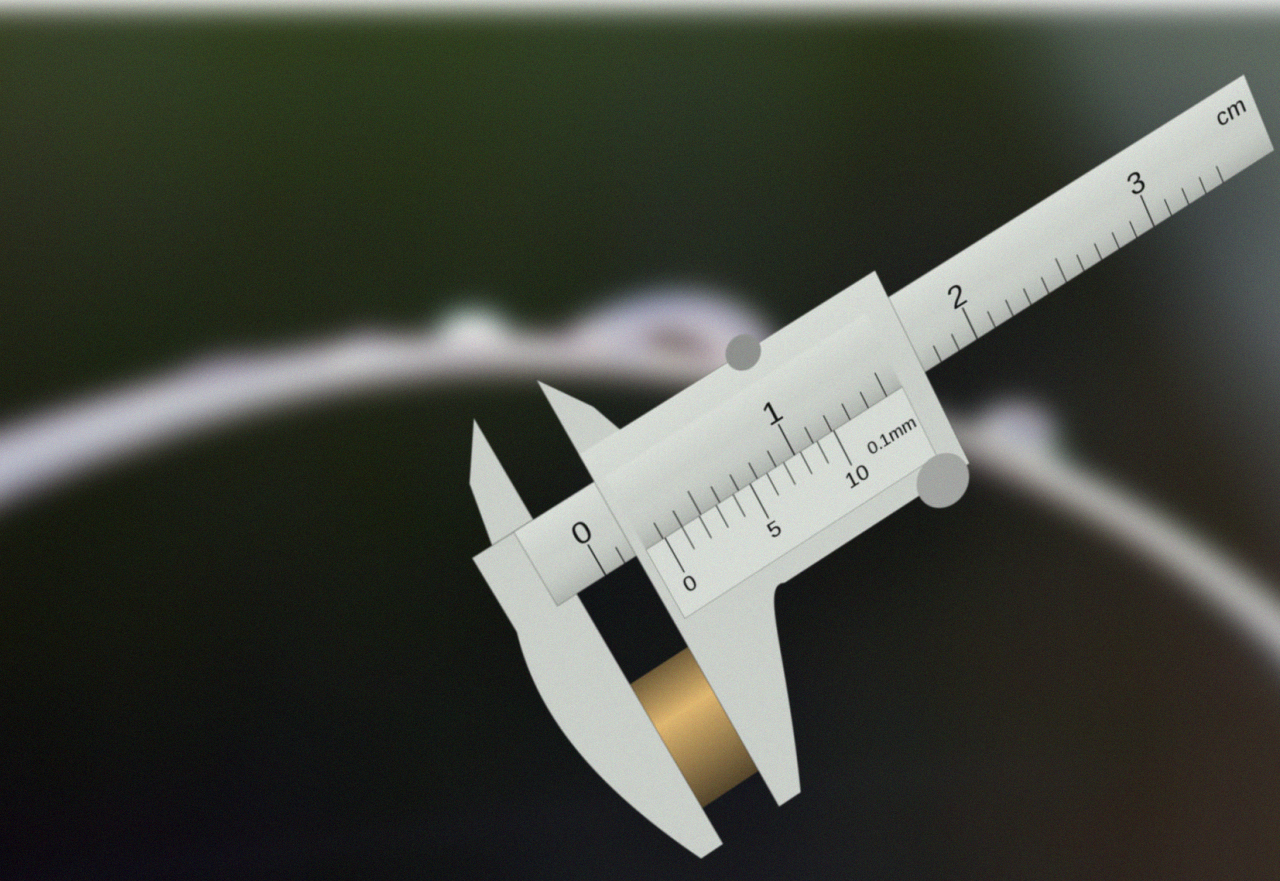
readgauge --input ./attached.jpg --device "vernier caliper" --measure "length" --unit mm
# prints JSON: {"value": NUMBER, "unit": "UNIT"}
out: {"value": 3.1, "unit": "mm"}
